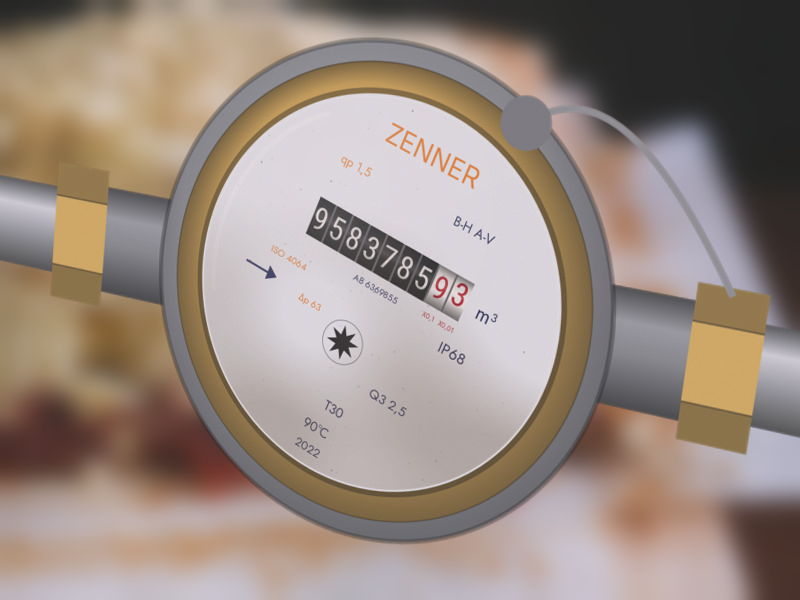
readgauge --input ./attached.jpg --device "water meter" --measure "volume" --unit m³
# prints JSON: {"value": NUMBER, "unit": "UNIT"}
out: {"value": 9583785.93, "unit": "m³"}
